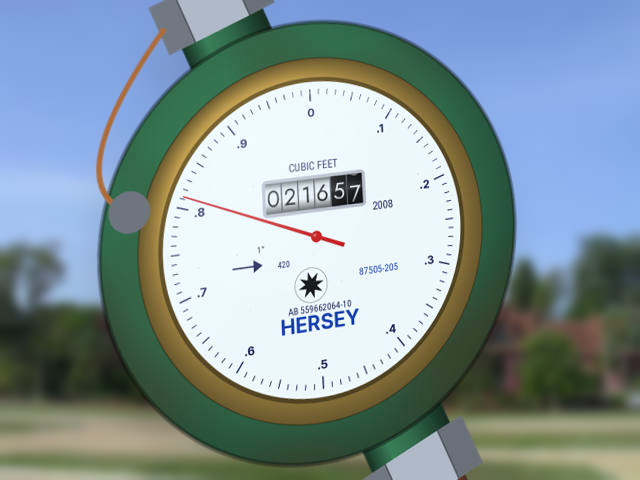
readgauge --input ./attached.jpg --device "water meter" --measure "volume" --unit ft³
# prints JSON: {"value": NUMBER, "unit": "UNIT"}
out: {"value": 21656.81, "unit": "ft³"}
